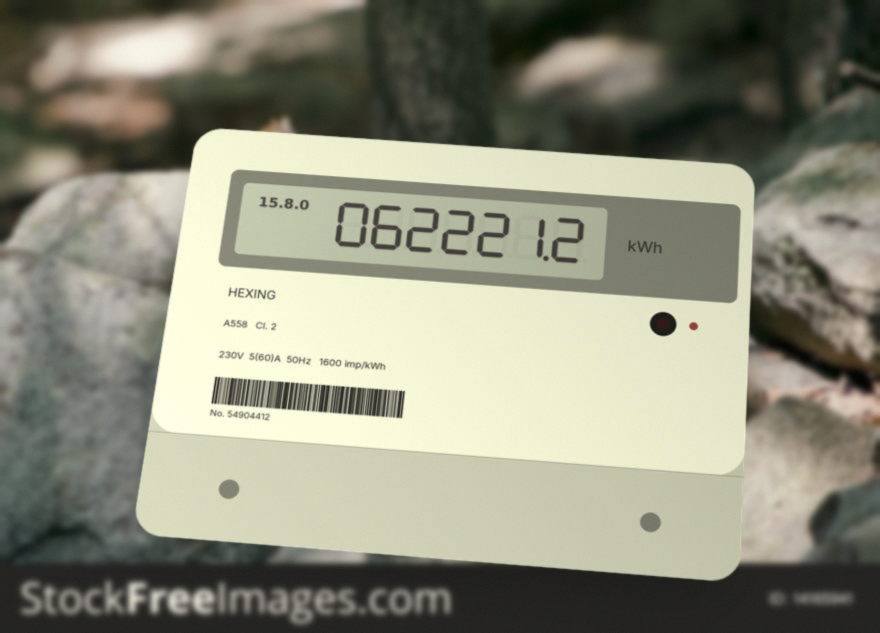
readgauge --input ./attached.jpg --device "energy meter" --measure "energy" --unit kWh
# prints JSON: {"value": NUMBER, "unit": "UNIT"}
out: {"value": 62221.2, "unit": "kWh"}
